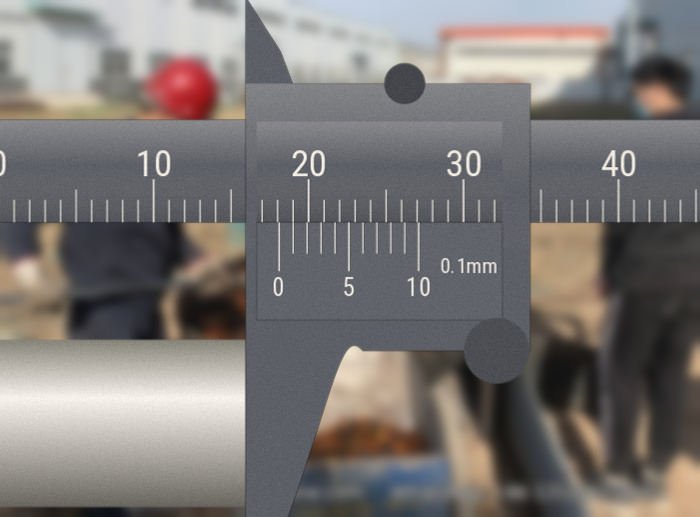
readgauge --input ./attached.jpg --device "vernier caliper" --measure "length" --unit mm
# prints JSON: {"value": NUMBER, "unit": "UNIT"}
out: {"value": 18.1, "unit": "mm"}
